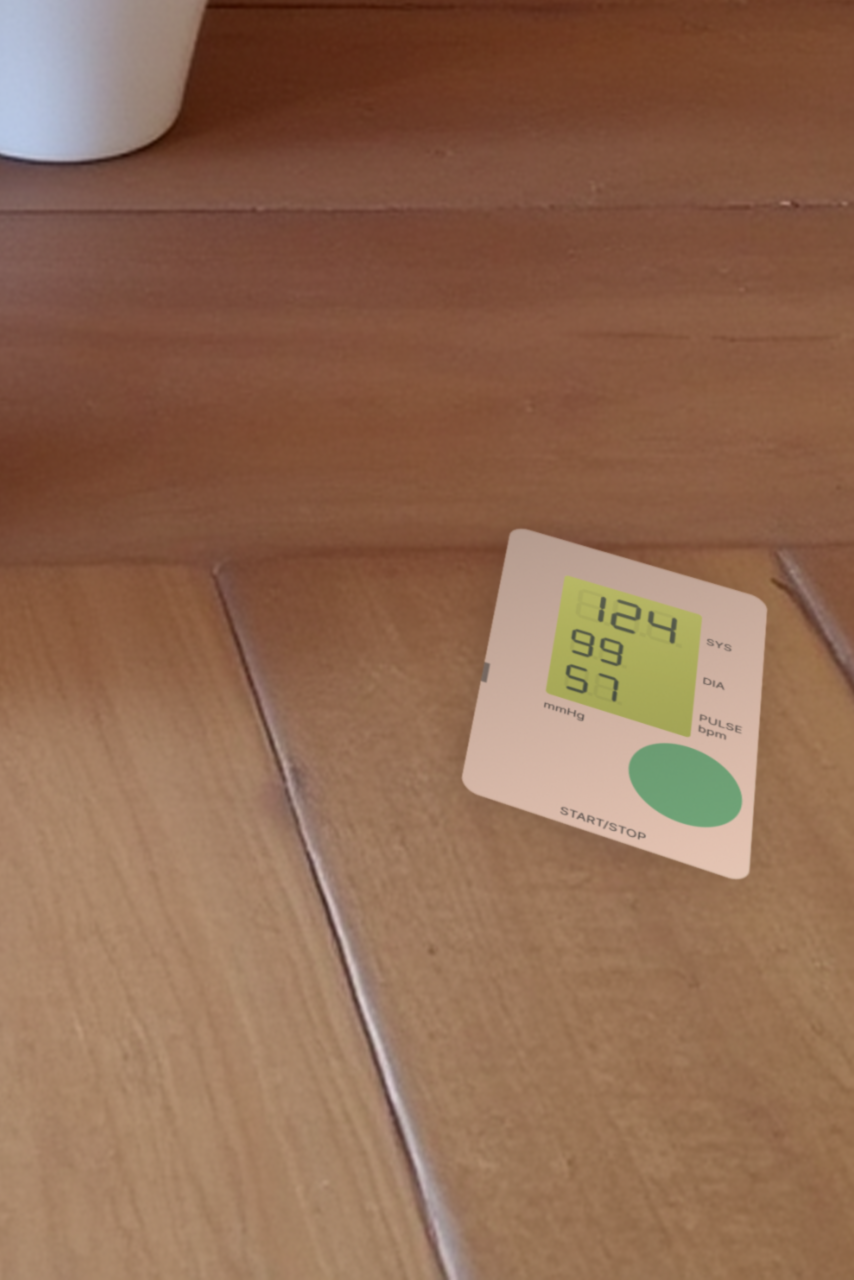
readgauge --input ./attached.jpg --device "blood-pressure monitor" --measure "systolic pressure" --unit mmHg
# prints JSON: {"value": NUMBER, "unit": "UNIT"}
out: {"value": 124, "unit": "mmHg"}
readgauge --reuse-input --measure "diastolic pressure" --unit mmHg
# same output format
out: {"value": 99, "unit": "mmHg"}
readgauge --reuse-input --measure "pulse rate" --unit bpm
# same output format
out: {"value": 57, "unit": "bpm"}
